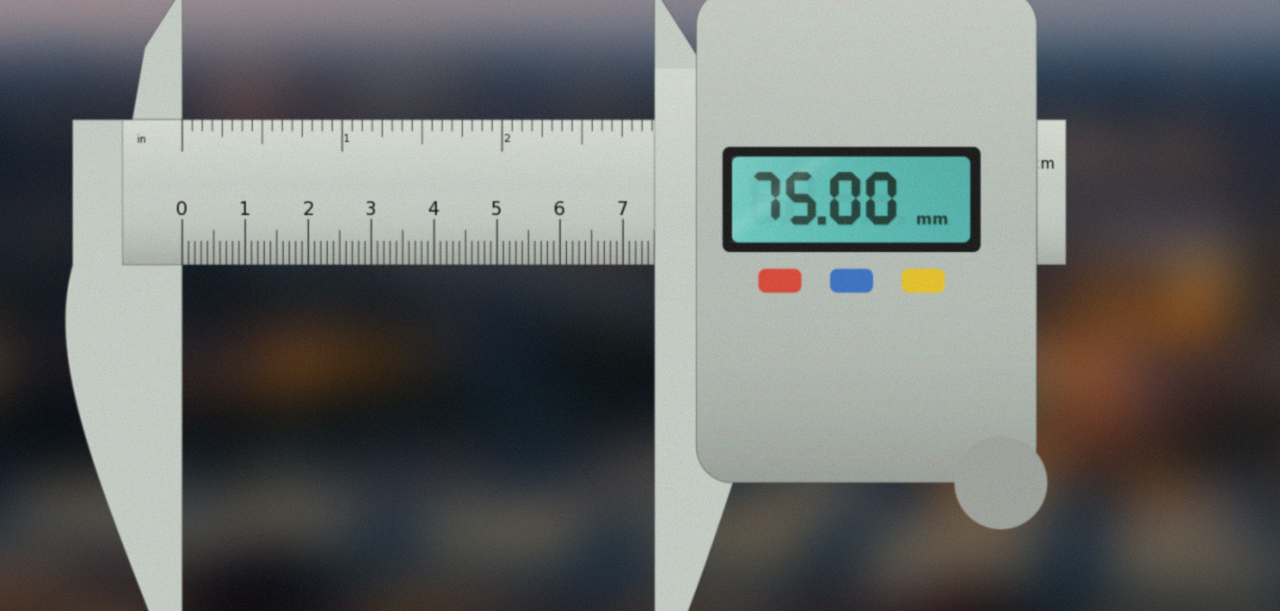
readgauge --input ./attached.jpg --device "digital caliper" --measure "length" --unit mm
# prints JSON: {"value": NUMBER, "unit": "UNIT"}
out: {"value": 75.00, "unit": "mm"}
